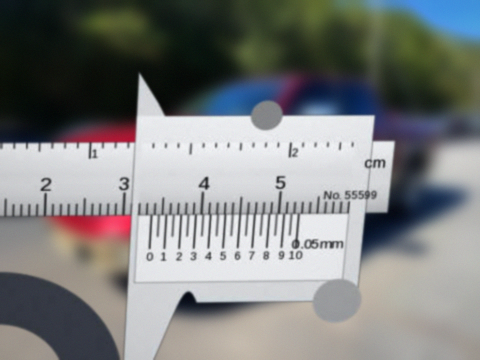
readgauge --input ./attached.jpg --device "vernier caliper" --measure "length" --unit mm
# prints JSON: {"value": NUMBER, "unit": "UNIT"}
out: {"value": 33.6, "unit": "mm"}
